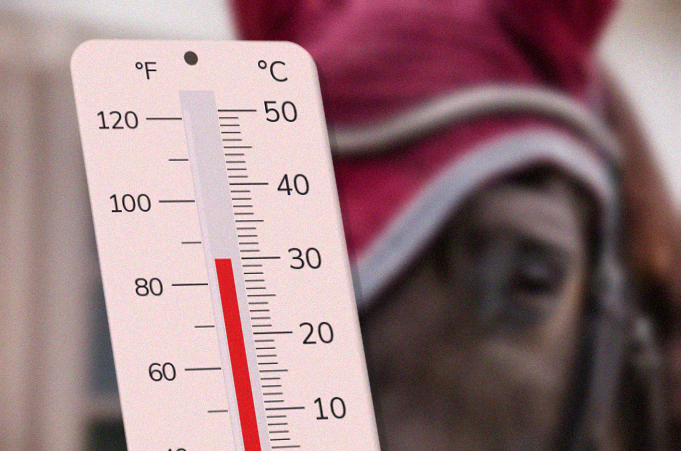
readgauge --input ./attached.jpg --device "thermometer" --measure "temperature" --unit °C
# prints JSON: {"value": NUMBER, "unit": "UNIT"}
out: {"value": 30, "unit": "°C"}
